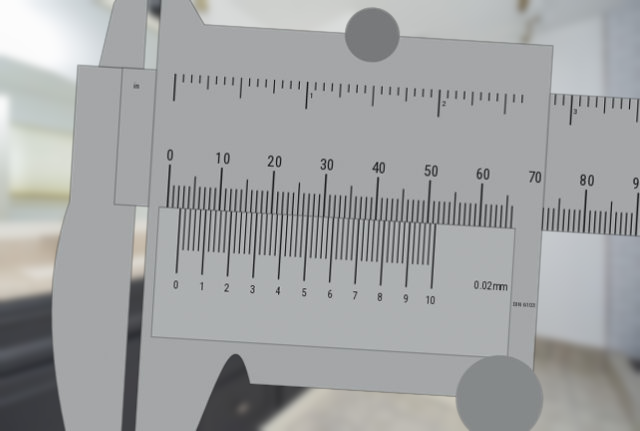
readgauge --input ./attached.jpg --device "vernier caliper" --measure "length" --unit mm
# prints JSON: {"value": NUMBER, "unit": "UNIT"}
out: {"value": 2.5, "unit": "mm"}
